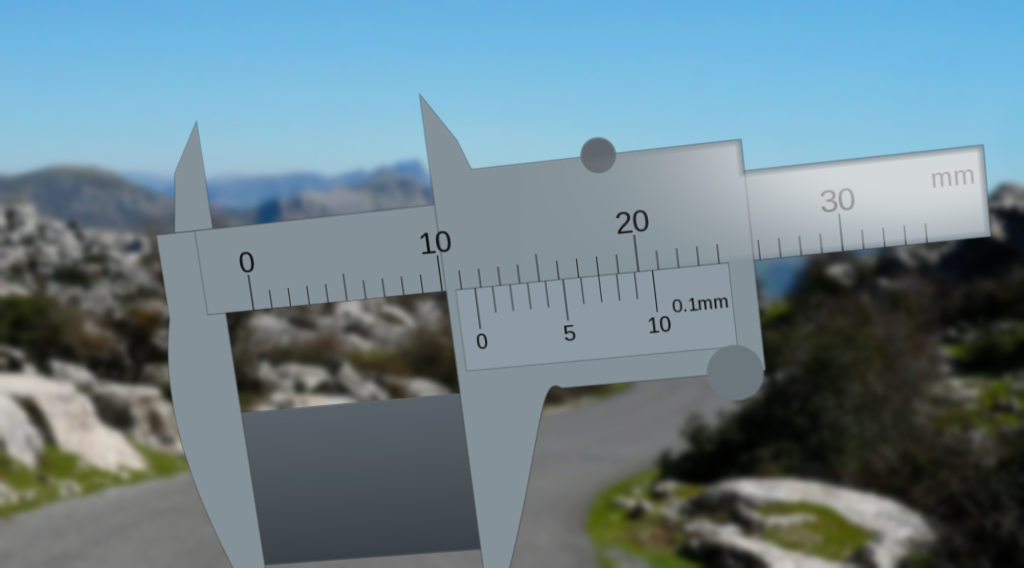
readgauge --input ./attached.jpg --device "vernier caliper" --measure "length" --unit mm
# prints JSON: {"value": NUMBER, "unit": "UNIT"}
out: {"value": 11.7, "unit": "mm"}
